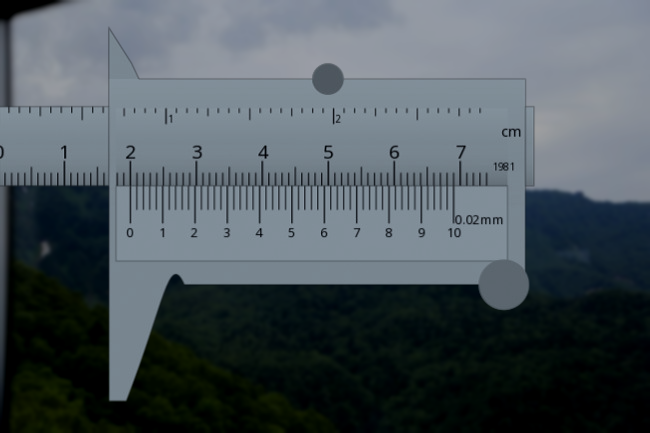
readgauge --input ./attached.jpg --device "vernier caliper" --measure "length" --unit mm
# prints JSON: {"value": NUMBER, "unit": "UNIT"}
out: {"value": 20.0, "unit": "mm"}
